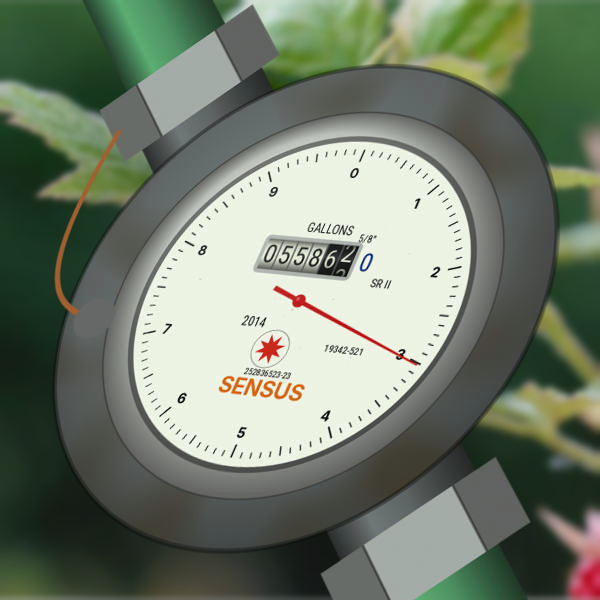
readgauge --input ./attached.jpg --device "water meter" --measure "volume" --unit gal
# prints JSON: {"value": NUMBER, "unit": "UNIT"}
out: {"value": 558623.0, "unit": "gal"}
